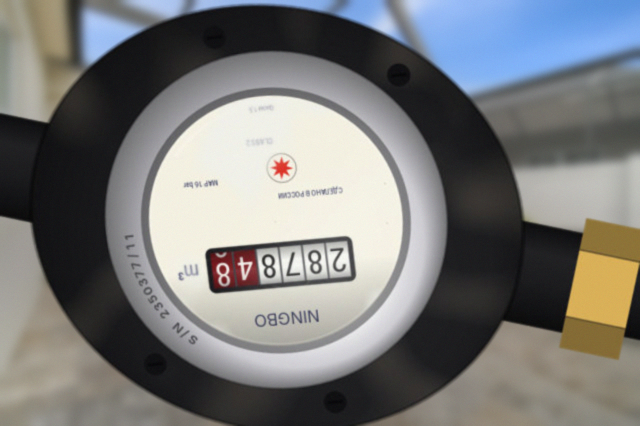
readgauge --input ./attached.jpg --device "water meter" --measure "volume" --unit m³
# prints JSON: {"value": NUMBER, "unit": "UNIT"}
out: {"value": 2878.48, "unit": "m³"}
